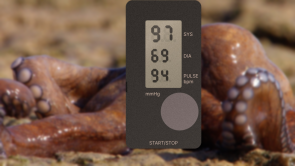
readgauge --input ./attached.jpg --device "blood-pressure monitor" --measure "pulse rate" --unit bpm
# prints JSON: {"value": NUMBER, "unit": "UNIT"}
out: {"value": 94, "unit": "bpm"}
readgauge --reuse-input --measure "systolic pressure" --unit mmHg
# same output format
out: {"value": 97, "unit": "mmHg"}
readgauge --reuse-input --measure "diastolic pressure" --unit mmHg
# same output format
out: {"value": 69, "unit": "mmHg"}
